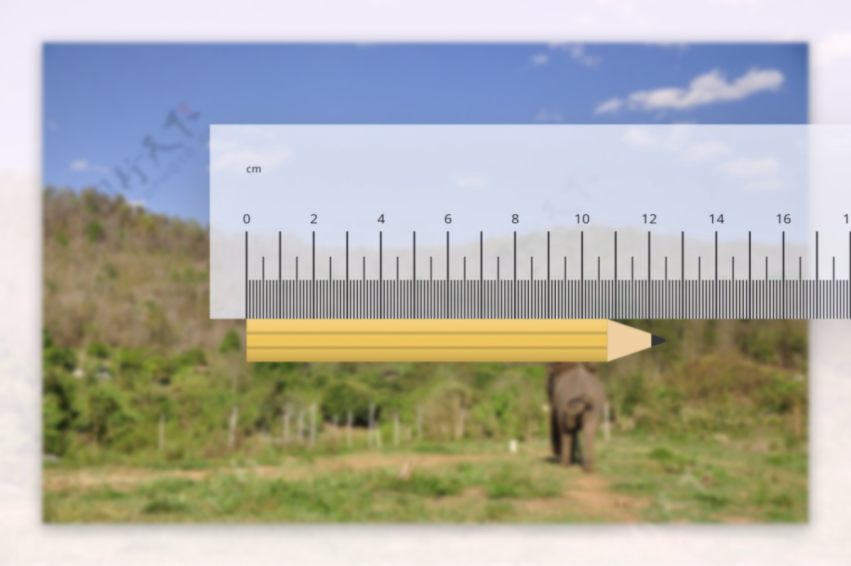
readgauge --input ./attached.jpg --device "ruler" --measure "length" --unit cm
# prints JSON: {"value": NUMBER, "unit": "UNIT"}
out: {"value": 12.5, "unit": "cm"}
